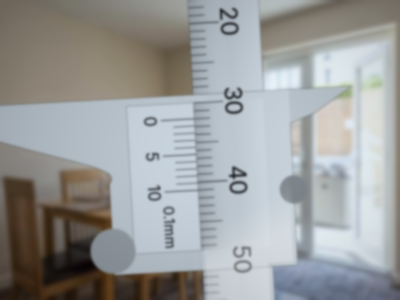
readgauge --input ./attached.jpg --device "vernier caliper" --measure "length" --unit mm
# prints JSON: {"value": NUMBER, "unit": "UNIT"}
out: {"value": 32.0, "unit": "mm"}
